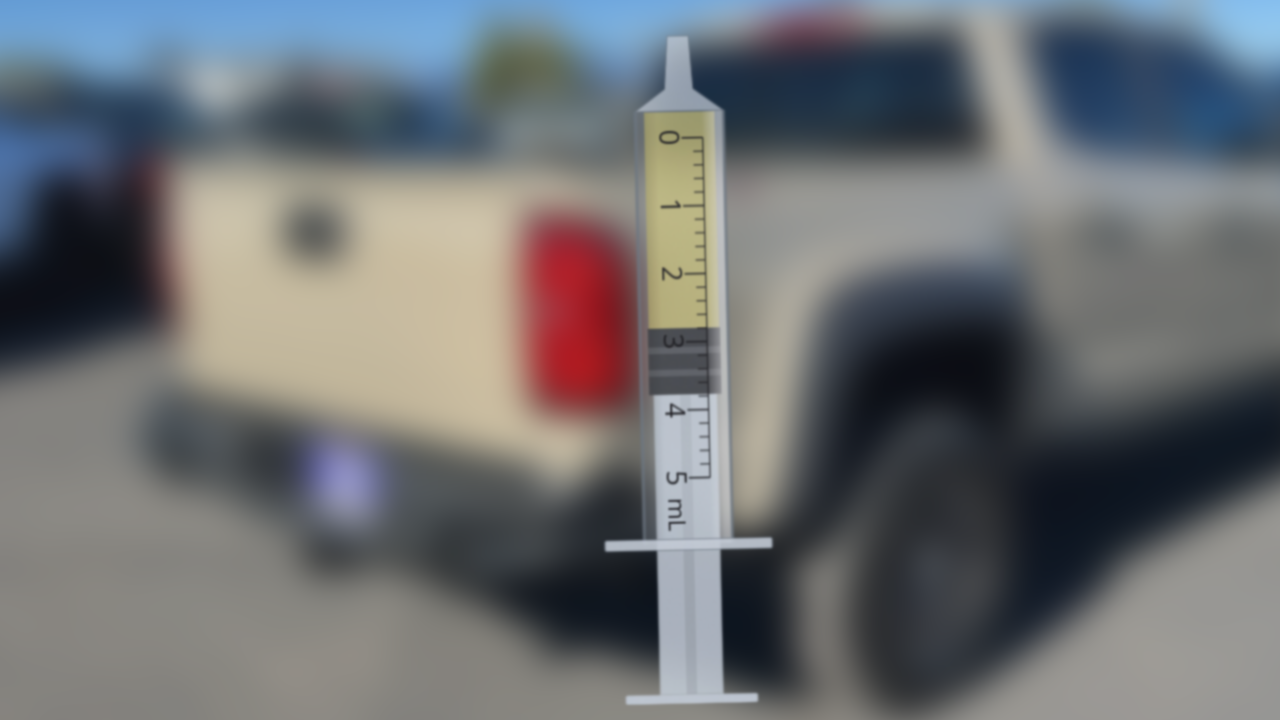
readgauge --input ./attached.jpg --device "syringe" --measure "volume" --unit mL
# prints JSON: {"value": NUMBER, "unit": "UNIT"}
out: {"value": 2.8, "unit": "mL"}
